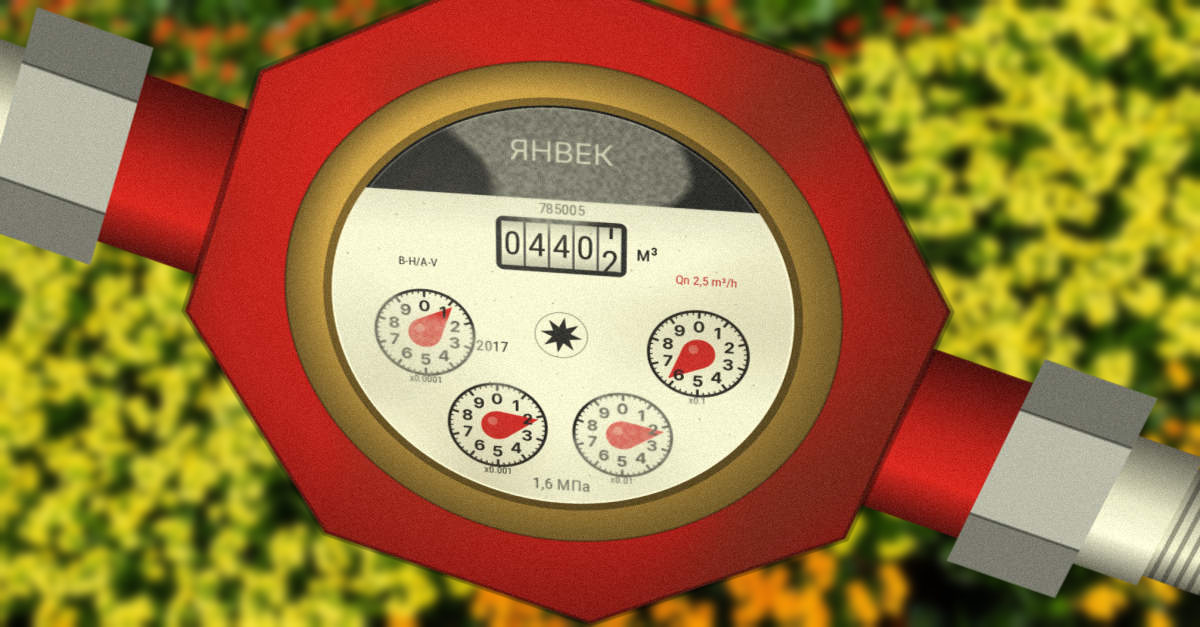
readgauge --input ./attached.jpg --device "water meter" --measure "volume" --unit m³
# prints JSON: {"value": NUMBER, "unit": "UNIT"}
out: {"value": 4401.6221, "unit": "m³"}
